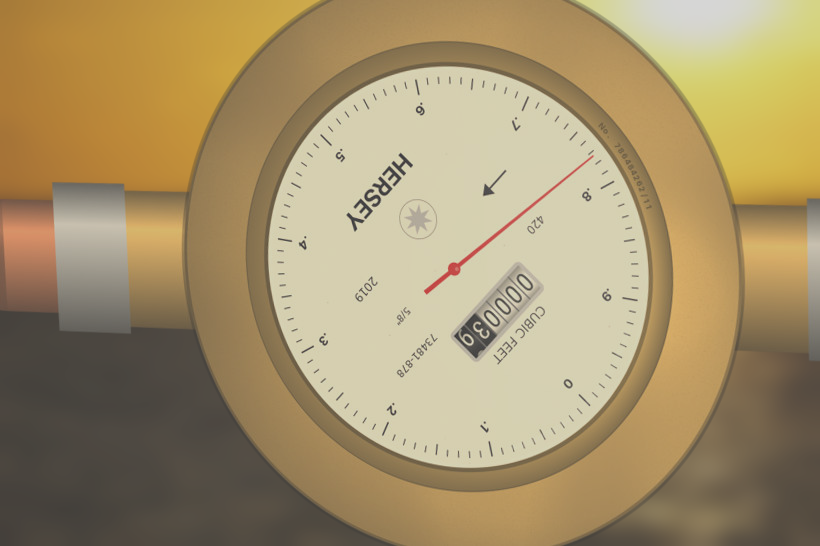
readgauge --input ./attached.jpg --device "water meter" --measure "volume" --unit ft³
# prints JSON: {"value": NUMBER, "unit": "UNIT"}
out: {"value": 38.77, "unit": "ft³"}
